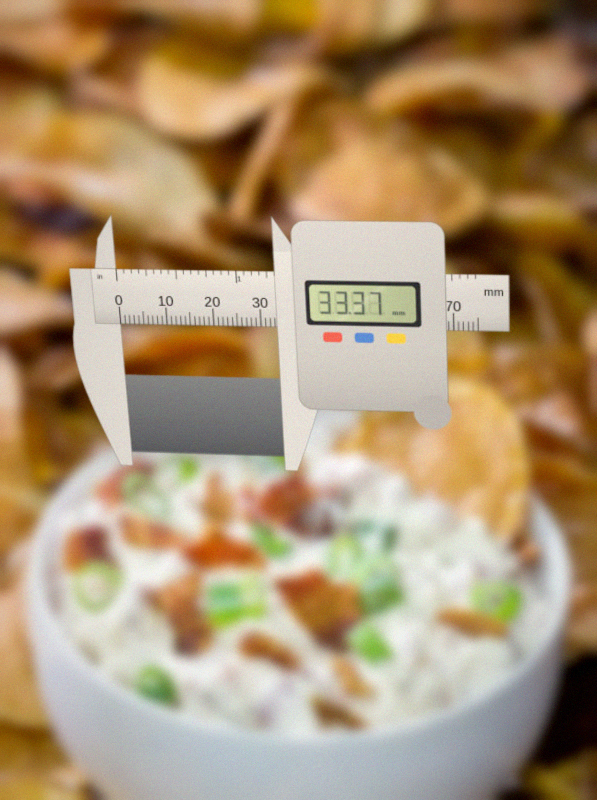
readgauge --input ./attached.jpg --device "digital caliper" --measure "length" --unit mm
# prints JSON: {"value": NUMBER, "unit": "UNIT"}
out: {"value": 33.37, "unit": "mm"}
